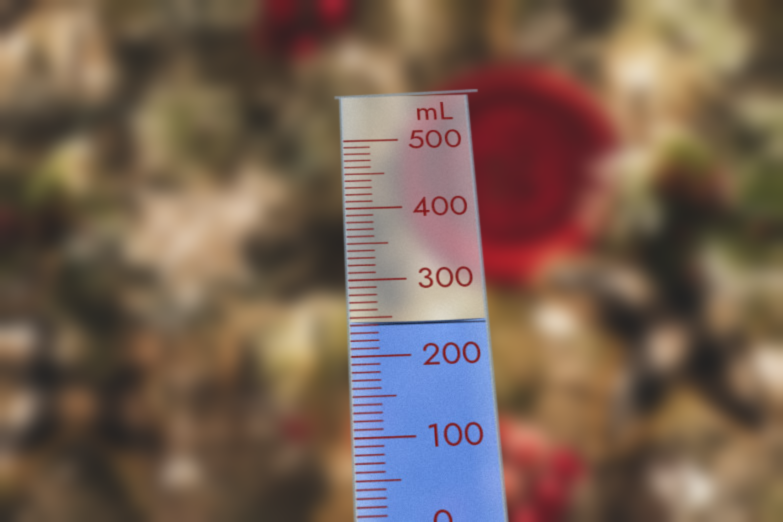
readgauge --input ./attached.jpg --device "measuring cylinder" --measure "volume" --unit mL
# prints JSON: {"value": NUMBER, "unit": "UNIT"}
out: {"value": 240, "unit": "mL"}
